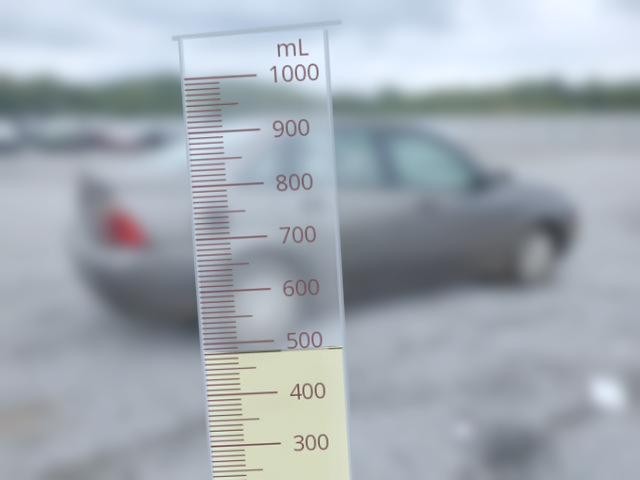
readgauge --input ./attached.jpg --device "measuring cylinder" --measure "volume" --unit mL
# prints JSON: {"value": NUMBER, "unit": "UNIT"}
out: {"value": 480, "unit": "mL"}
